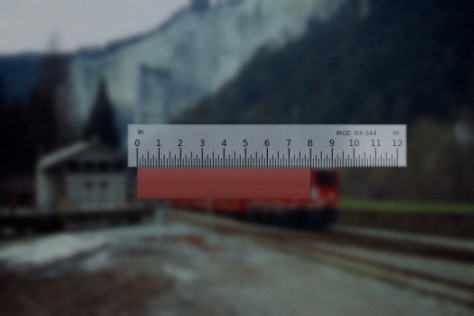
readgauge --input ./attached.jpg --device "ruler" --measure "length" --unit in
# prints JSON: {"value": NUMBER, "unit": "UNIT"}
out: {"value": 8, "unit": "in"}
